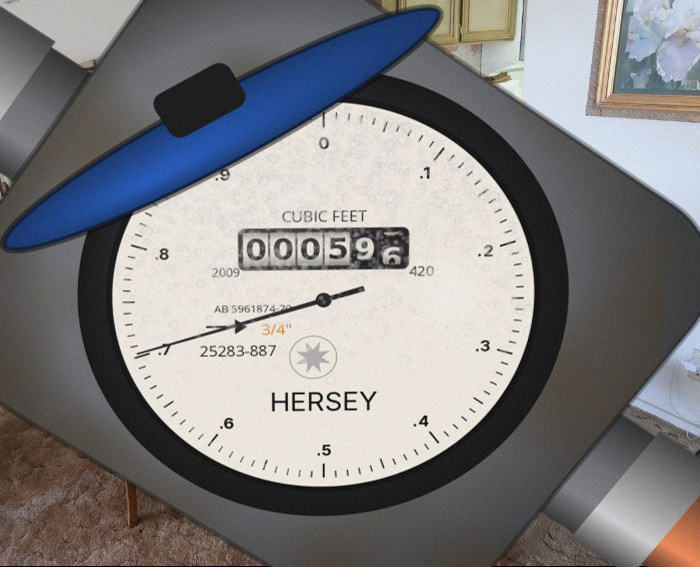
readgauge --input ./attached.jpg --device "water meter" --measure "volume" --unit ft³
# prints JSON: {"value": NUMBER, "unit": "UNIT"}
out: {"value": 595.70, "unit": "ft³"}
